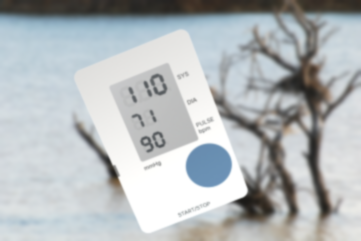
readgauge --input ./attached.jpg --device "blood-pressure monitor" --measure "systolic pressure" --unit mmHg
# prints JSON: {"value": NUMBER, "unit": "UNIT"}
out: {"value": 110, "unit": "mmHg"}
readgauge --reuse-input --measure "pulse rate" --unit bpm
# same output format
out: {"value": 90, "unit": "bpm"}
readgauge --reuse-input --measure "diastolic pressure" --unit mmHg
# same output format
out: {"value": 71, "unit": "mmHg"}
